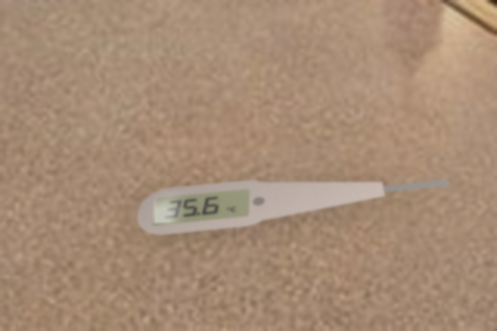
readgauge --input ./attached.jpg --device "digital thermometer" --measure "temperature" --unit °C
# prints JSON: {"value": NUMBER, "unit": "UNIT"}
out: {"value": 35.6, "unit": "°C"}
